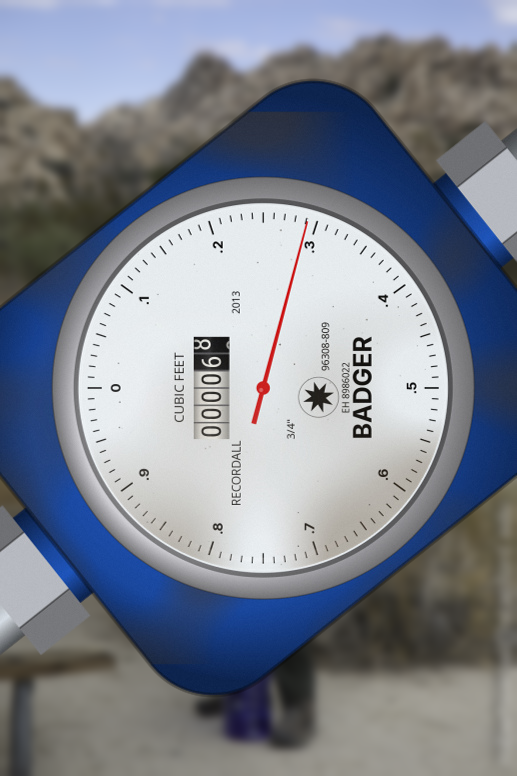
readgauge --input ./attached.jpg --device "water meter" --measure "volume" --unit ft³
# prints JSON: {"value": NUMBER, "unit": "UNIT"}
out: {"value": 68.29, "unit": "ft³"}
